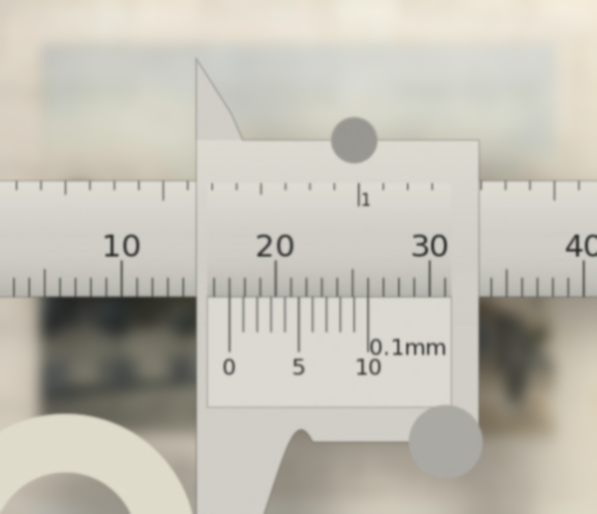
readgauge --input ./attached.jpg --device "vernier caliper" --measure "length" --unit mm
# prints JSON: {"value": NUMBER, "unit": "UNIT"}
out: {"value": 17.0, "unit": "mm"}
